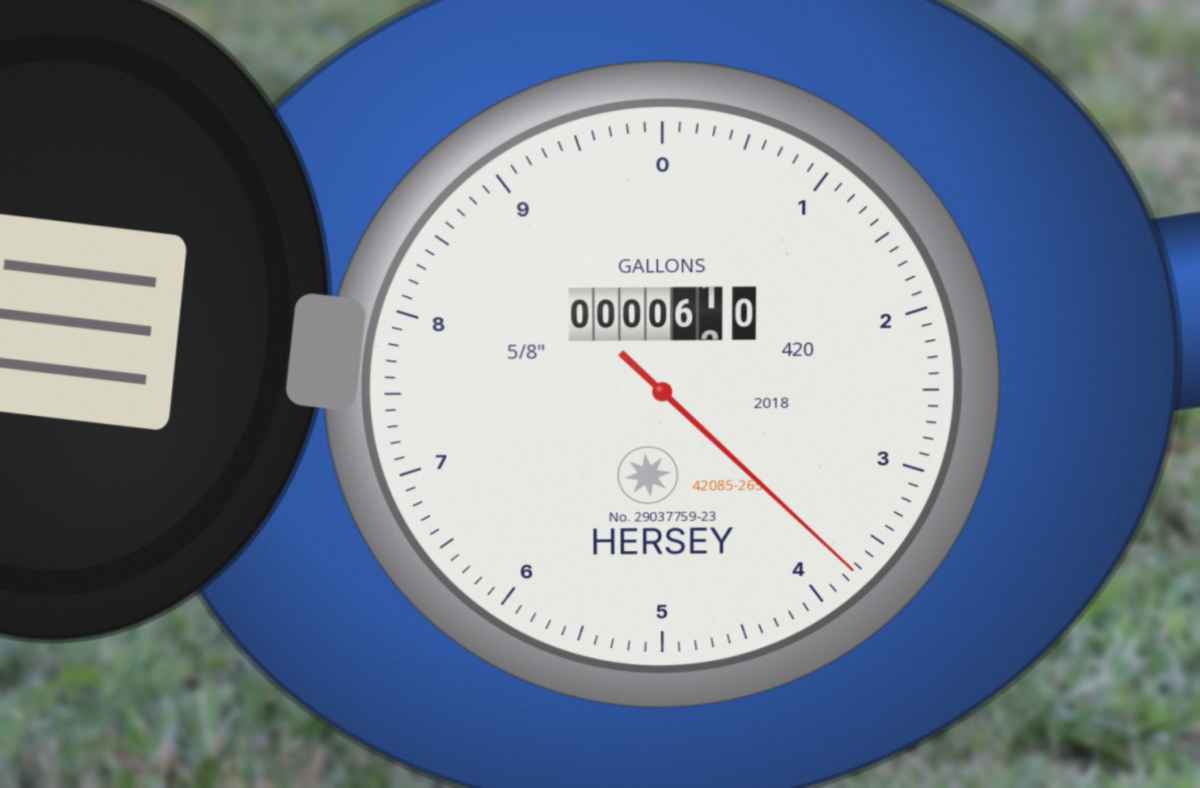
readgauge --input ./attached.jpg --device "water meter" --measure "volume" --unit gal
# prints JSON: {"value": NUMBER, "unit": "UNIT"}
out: {"value": 613.7, "unit": "gal"}
